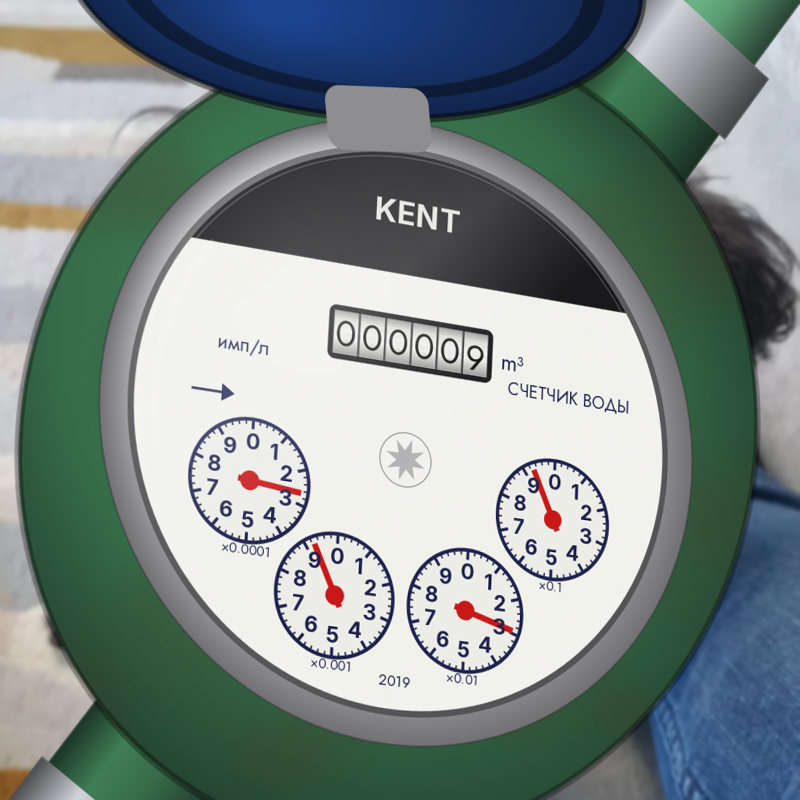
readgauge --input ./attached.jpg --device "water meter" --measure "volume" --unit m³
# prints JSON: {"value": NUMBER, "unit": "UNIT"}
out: {"value": 8.9292, "unit": "m³"}
